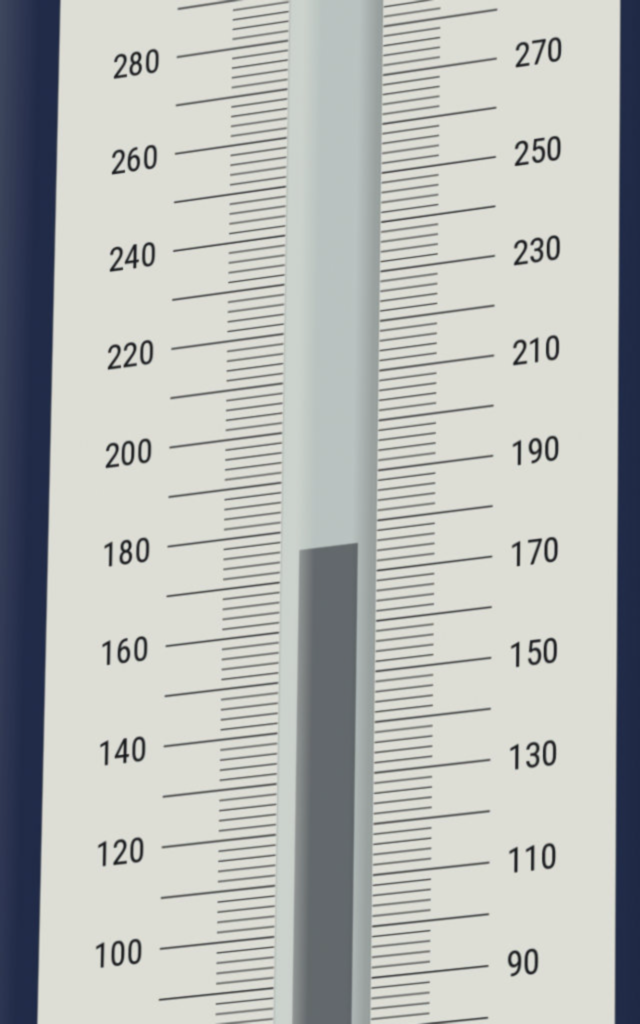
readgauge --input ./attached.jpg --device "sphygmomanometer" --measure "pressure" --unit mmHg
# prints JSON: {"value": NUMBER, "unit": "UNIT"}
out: {"value": 176, "unit": "mmHg"}
